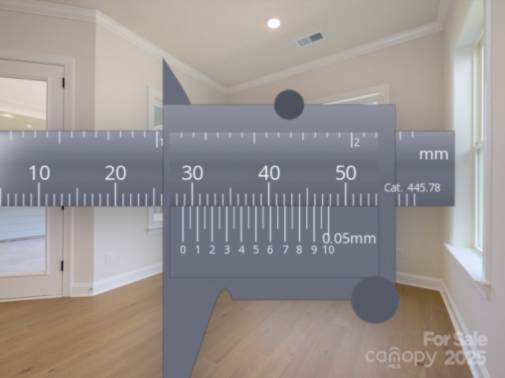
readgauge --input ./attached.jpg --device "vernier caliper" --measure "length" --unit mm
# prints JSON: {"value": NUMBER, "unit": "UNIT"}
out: {"value": 28.8, "unit": "mm"}
